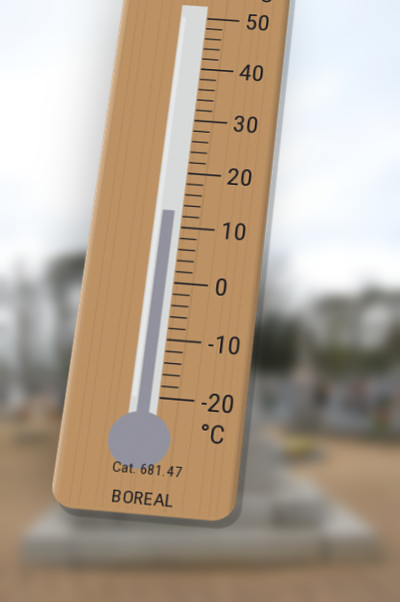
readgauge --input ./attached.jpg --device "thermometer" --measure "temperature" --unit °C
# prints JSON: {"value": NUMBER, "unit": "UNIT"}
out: {"value": 13, "unit": "°C"}
